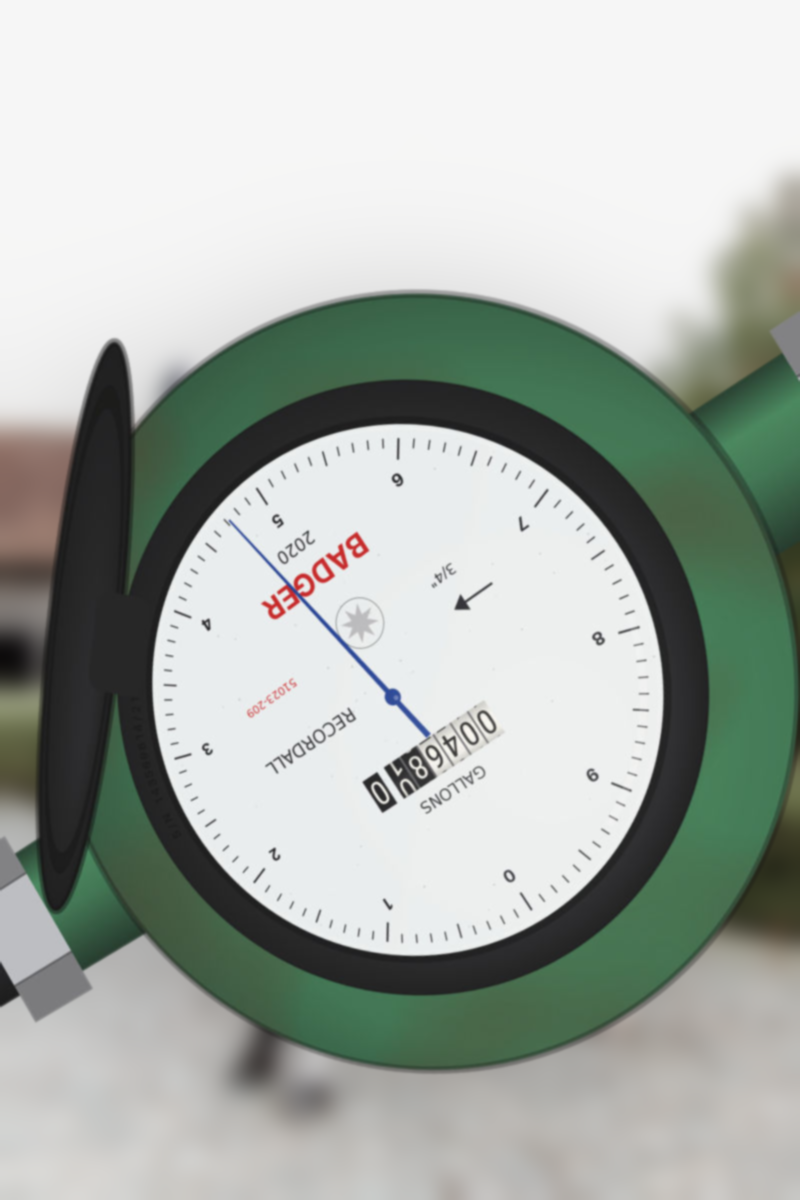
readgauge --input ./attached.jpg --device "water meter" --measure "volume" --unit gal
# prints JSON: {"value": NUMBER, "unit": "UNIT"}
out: {"value": 46804.7, "unit": "gal"}
